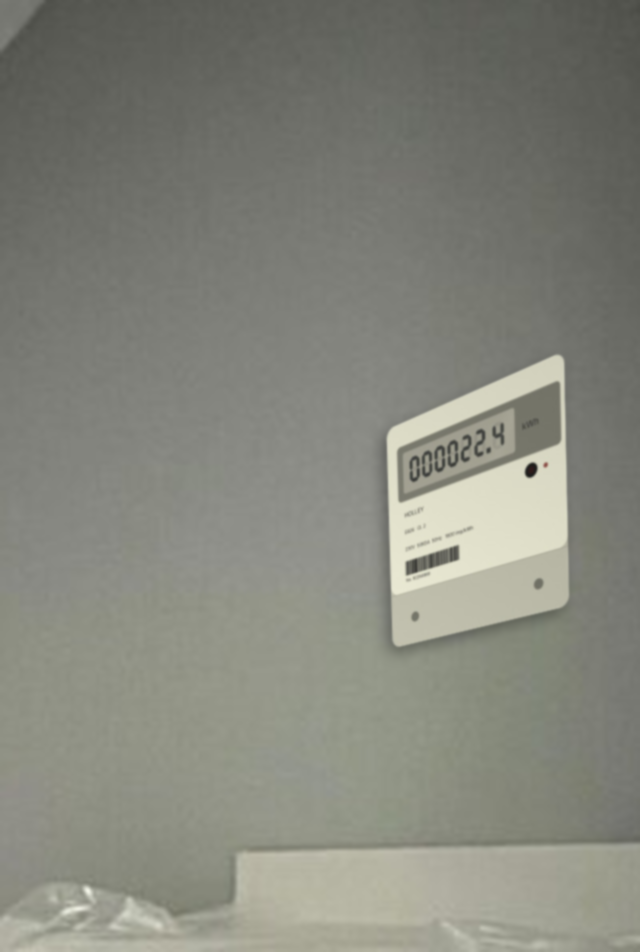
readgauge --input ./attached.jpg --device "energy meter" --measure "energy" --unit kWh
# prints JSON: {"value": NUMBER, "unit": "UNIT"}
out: {"value": 22.4, "unit": "kWh"}
